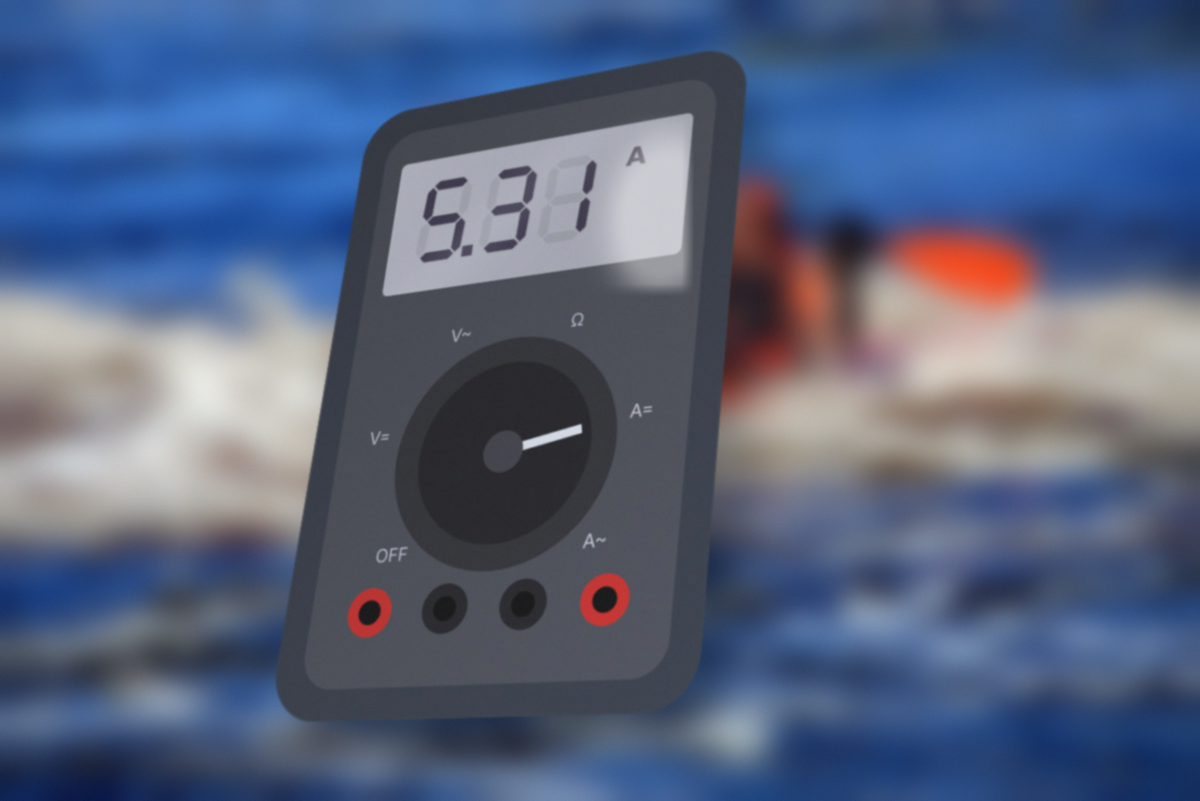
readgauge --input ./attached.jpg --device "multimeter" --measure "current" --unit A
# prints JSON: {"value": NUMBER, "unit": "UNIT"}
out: {"value": 5.31, "unit": "A"}
